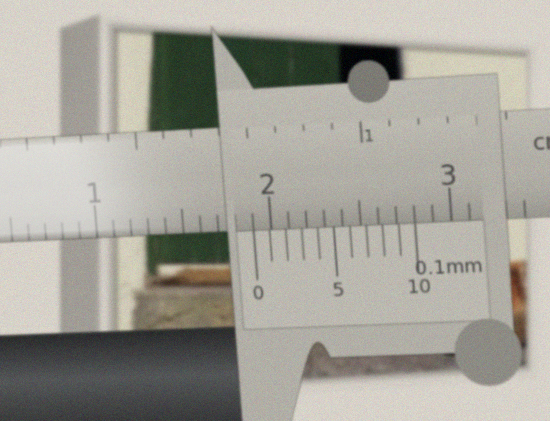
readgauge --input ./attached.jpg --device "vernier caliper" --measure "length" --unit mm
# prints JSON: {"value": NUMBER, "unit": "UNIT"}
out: {"value": 19.0, "unit": "mm"}
